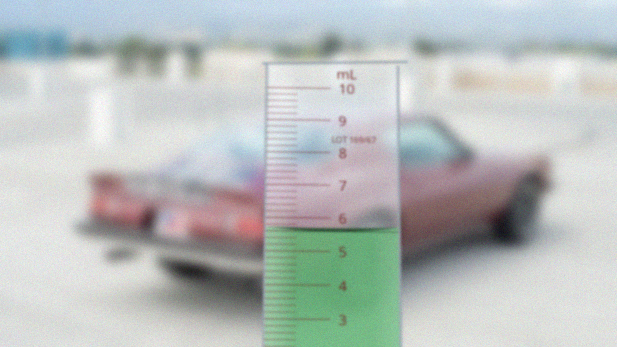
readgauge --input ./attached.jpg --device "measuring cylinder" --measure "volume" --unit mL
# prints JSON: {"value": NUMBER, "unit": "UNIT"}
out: {"value": 5.6, "unit": "mL"}
